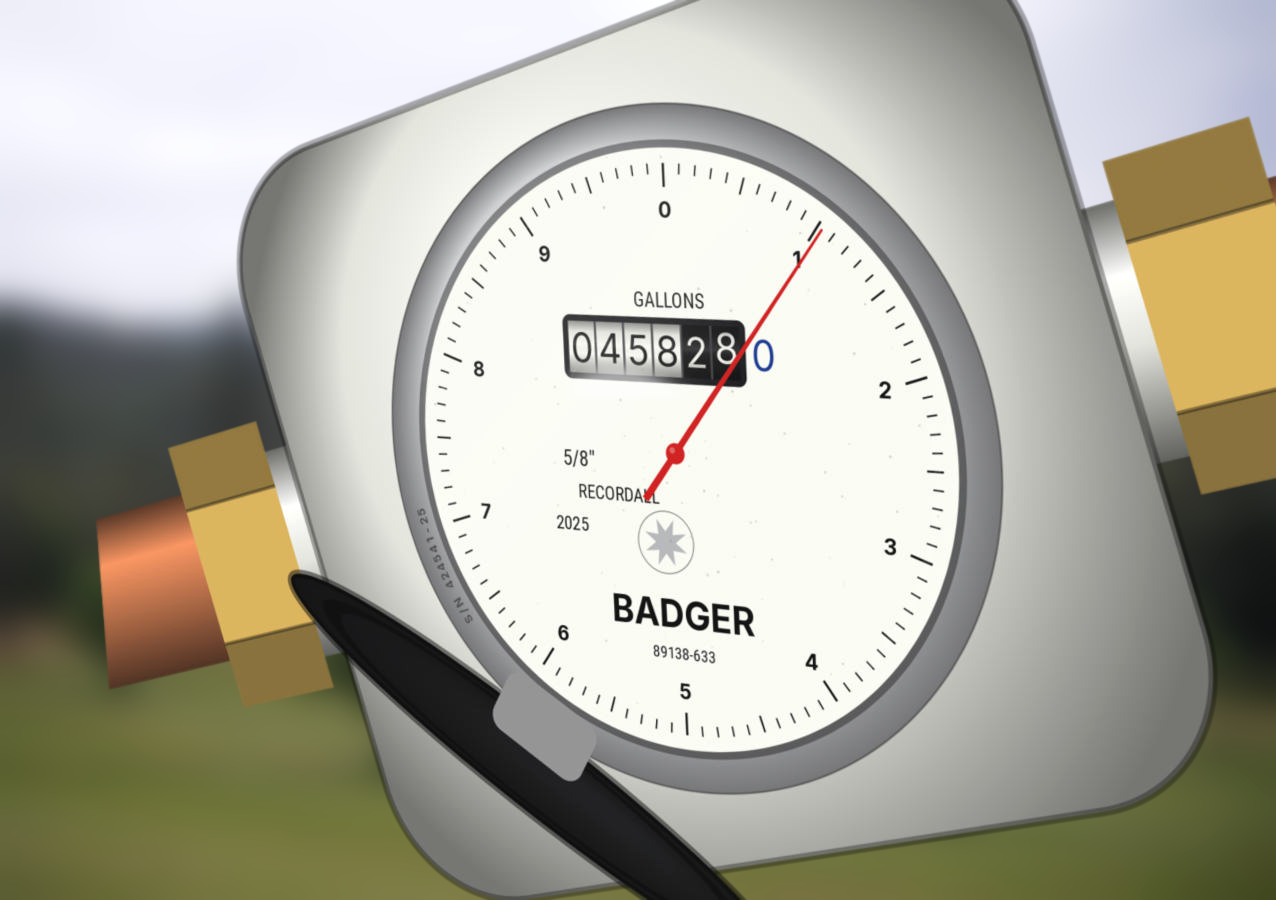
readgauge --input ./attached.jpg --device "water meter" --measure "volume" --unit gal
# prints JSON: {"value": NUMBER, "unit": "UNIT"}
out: {"value": 458281.0, "unit": "gal"}
